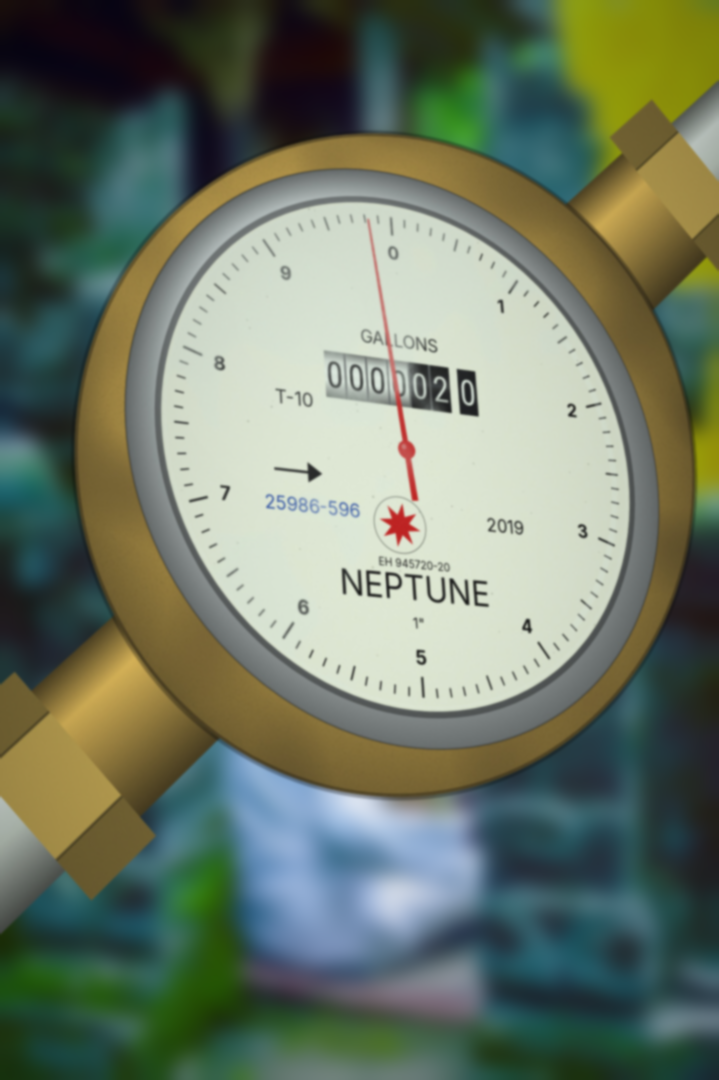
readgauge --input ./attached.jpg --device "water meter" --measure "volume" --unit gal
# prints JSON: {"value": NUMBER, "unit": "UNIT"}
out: {"value": 19.8, "unit": "gal"}
